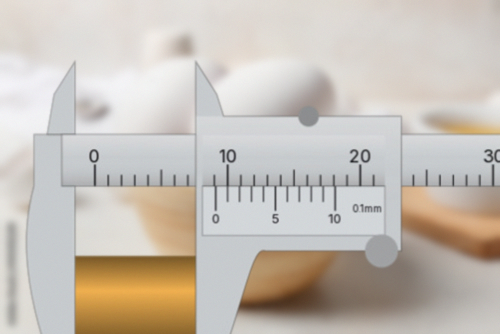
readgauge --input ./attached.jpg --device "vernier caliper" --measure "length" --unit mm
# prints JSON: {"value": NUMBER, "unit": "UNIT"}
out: {"value": 9.1, "unit": "mm"}
